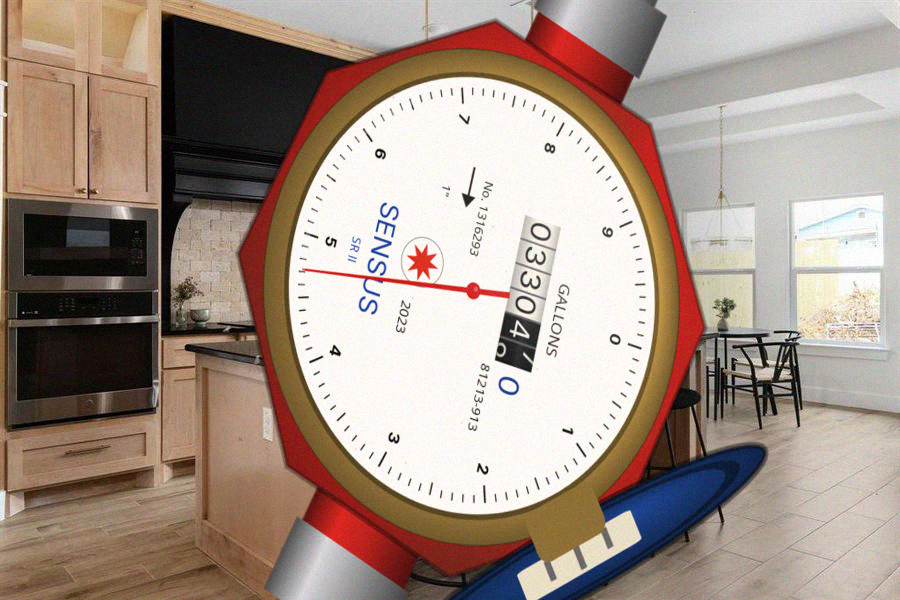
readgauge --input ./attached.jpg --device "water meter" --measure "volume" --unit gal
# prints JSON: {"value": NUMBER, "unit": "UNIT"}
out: {"value": 330474.7, "unit": "gal"}
